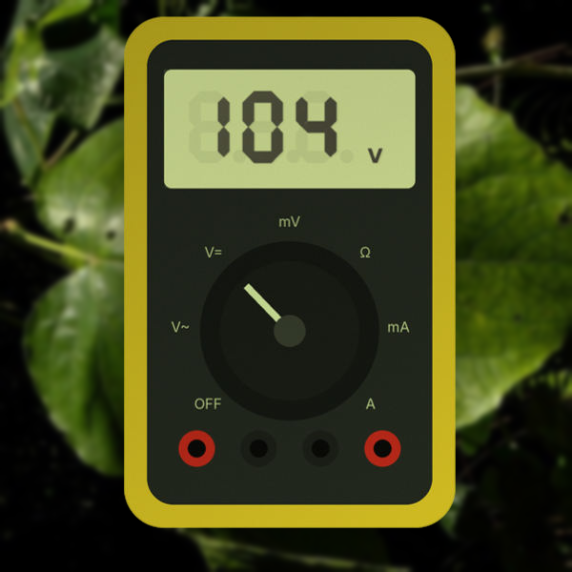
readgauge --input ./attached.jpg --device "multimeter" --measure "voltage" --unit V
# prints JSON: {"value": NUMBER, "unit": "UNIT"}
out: {"value": 104, "unit": "V"}
